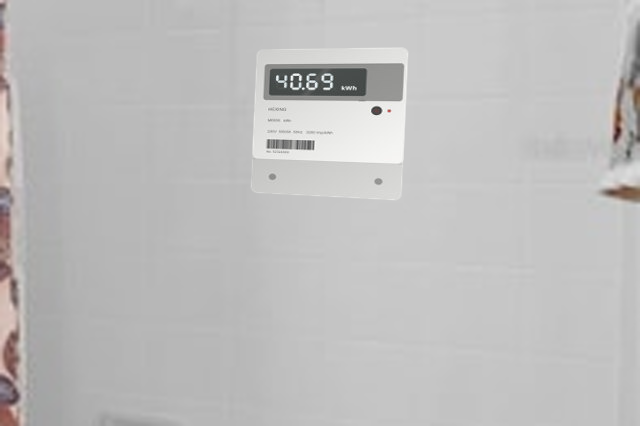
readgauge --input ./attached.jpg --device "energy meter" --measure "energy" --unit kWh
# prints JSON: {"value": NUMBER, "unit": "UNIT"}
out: {"value": 40.69, "unit": "kWh"}
